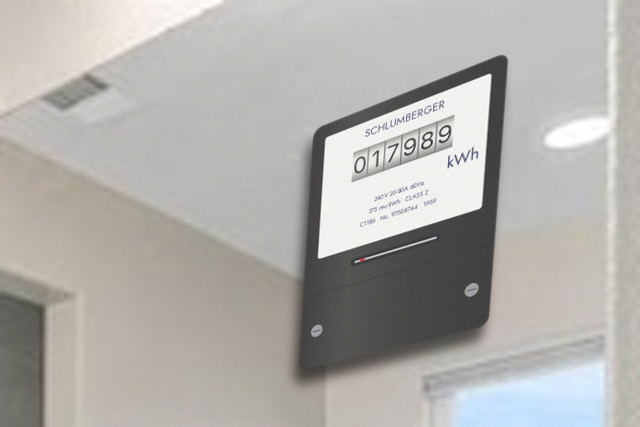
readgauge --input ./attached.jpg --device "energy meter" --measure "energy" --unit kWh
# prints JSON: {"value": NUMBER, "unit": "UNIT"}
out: {"value": 17989, "unit": "kWh"}
